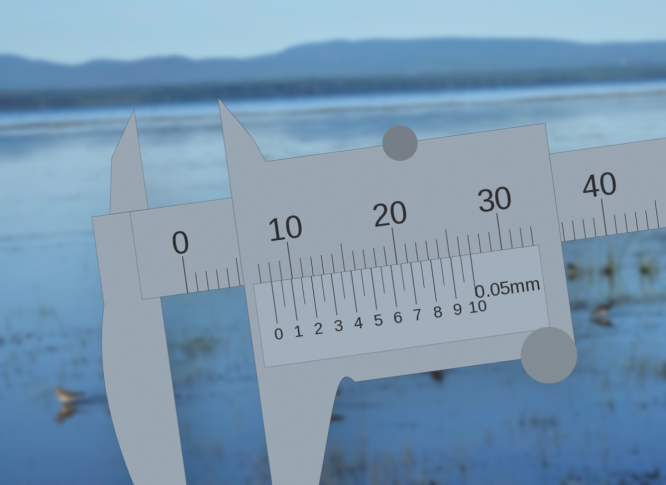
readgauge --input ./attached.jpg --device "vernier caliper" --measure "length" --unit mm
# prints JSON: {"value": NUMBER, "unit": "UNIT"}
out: {"value": 8.0, "unit": "mm"}
